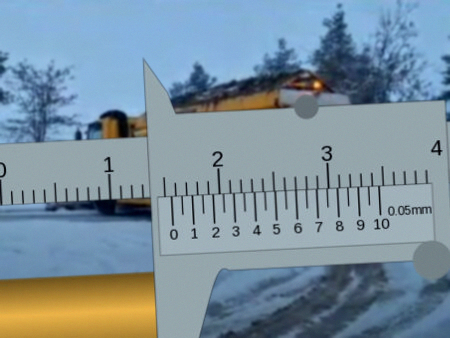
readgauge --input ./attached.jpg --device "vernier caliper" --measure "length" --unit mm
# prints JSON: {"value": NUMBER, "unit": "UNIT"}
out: {"value": 15.6, "unit": "mm"}
